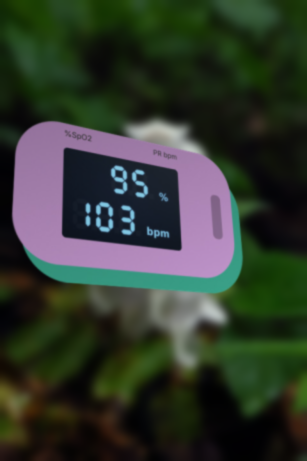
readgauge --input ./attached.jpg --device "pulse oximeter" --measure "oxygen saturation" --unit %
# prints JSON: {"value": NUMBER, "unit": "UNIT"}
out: {"value": 95, "unit": "%"}
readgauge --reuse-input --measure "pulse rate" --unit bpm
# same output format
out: {"value": 103, "unit": "bpm"}
